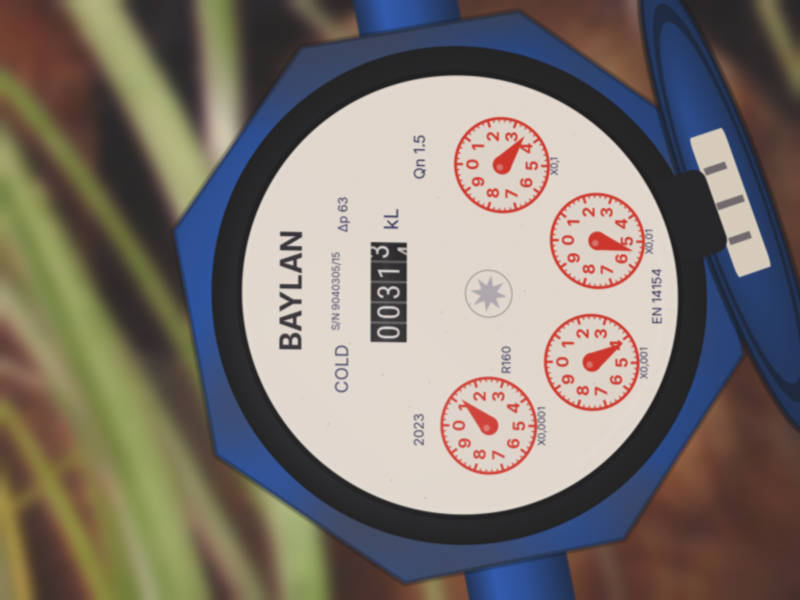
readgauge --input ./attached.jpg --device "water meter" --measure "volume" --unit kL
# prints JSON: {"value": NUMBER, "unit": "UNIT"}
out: {"value": 313.3541, "unit": "kL"}
